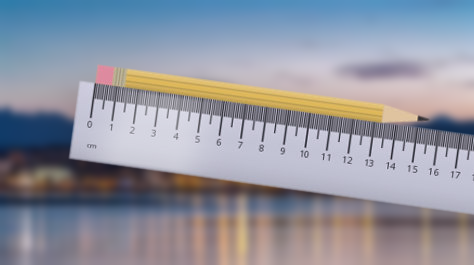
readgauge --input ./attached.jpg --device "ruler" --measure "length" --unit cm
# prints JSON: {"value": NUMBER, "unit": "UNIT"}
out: {"value": 15.5, "unit": "cm"}
